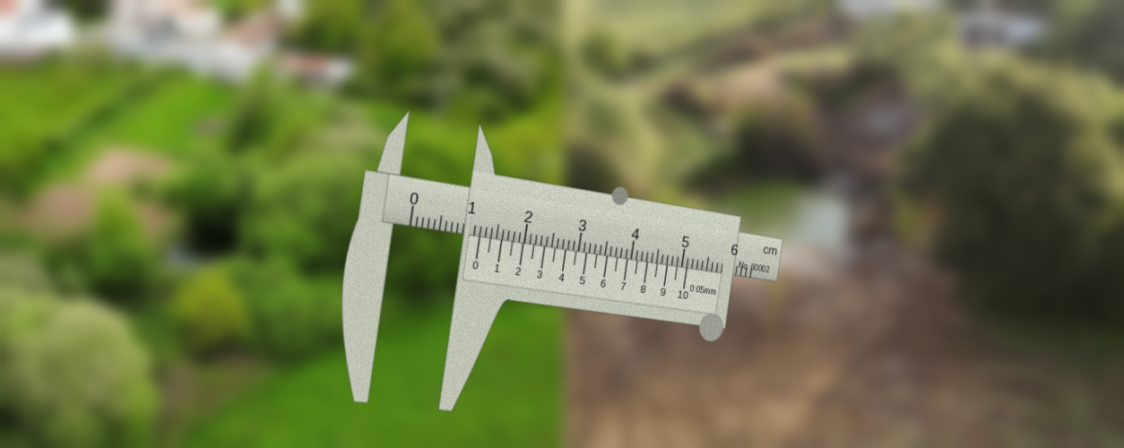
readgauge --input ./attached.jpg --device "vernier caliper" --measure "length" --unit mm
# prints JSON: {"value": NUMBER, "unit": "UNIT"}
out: {"value": 12.0, "unit": "mm"}
